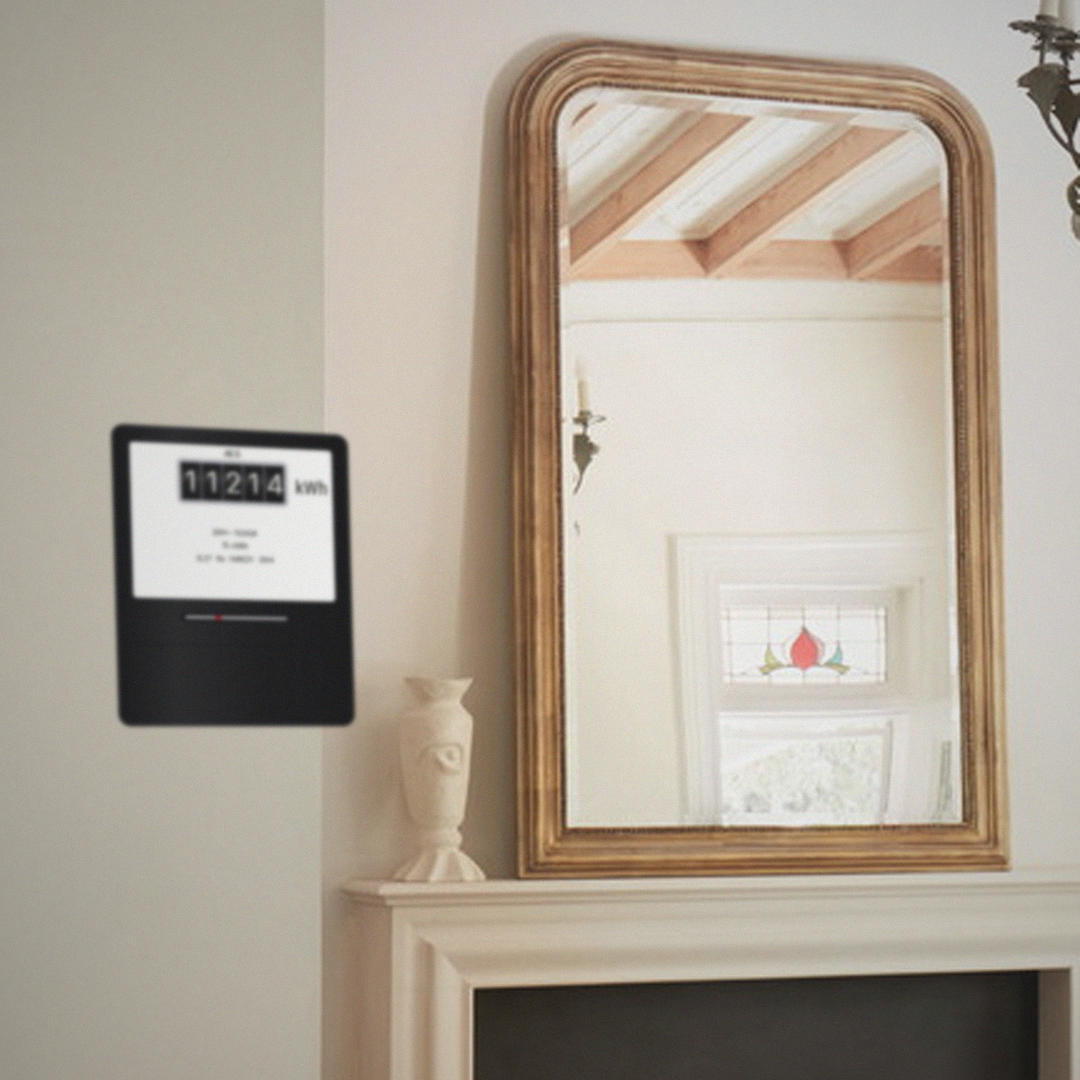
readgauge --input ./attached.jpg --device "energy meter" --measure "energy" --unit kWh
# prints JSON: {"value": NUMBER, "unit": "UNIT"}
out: {"value": 11214, "unit": "kWh"}
